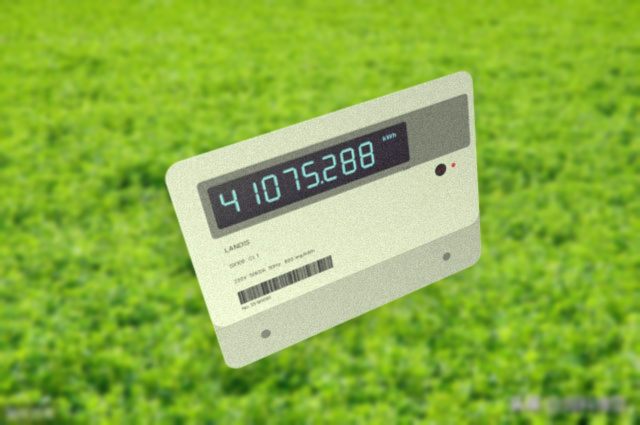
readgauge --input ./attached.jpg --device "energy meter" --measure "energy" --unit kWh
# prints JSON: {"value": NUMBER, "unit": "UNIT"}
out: {"value": 41075.288, "unit": "kWh"}
